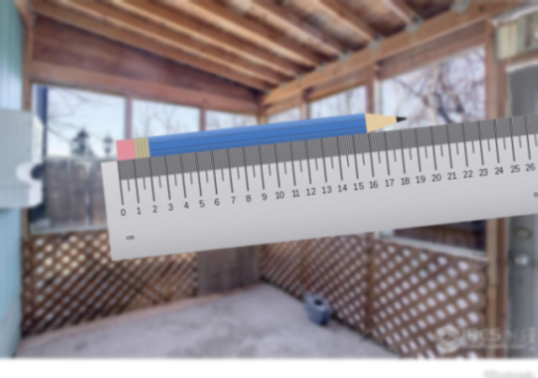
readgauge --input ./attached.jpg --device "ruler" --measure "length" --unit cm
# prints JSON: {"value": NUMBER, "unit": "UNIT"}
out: {"value": 18.5, "unit": "cm"}
